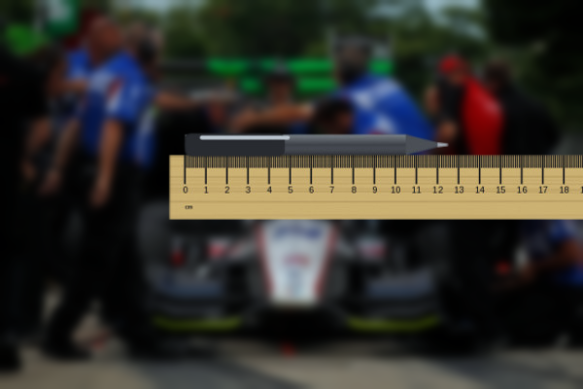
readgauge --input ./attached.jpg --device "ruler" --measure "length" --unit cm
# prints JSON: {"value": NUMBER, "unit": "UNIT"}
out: {"value": 12.5, "unit": "cm"}
